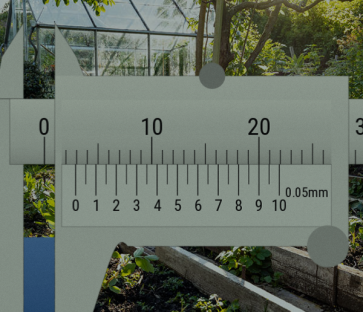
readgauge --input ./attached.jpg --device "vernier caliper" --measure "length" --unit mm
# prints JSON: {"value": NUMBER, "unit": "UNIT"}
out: {"value": 2.9, "unit": "mm"}
